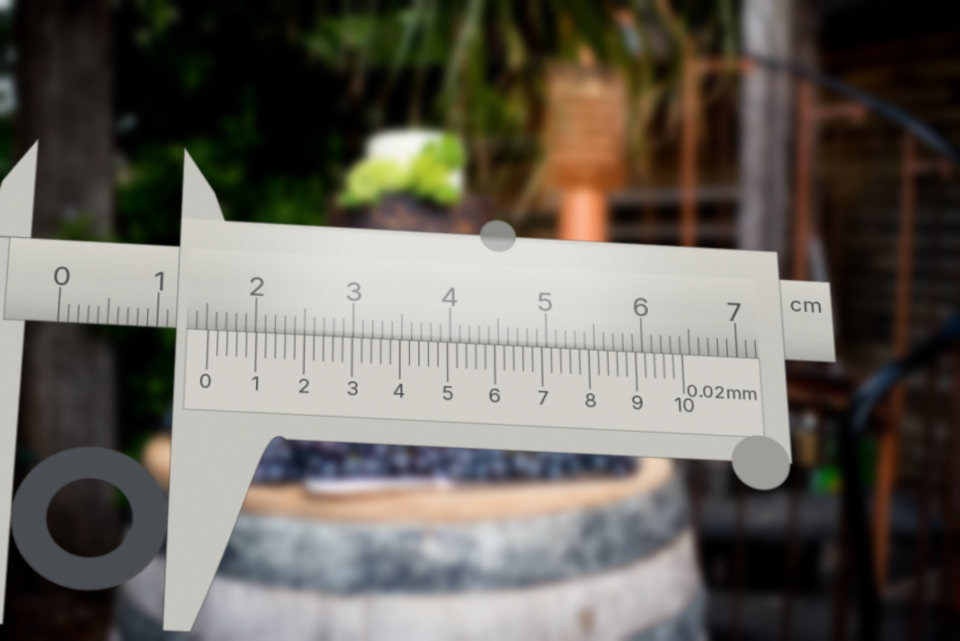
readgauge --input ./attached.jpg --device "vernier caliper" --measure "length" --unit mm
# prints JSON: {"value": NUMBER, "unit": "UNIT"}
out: {"value": 15.2, "unit": "mm"}
